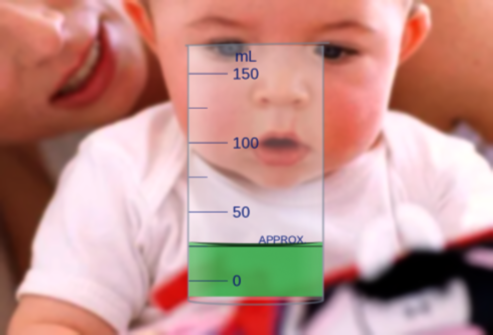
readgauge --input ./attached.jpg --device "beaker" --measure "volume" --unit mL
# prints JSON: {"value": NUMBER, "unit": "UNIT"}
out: {"value": 25, "unit": "mL"}
